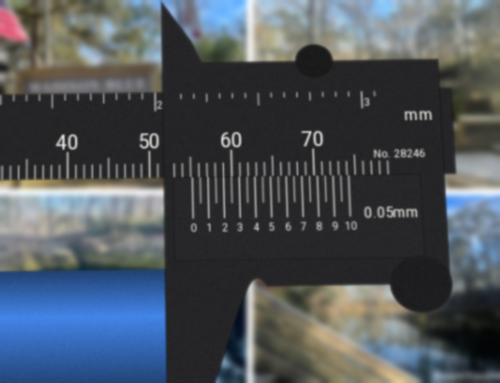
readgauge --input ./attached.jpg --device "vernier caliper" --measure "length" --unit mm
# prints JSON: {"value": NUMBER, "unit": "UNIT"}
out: {"value": 55.2, "unit": "mm"}
